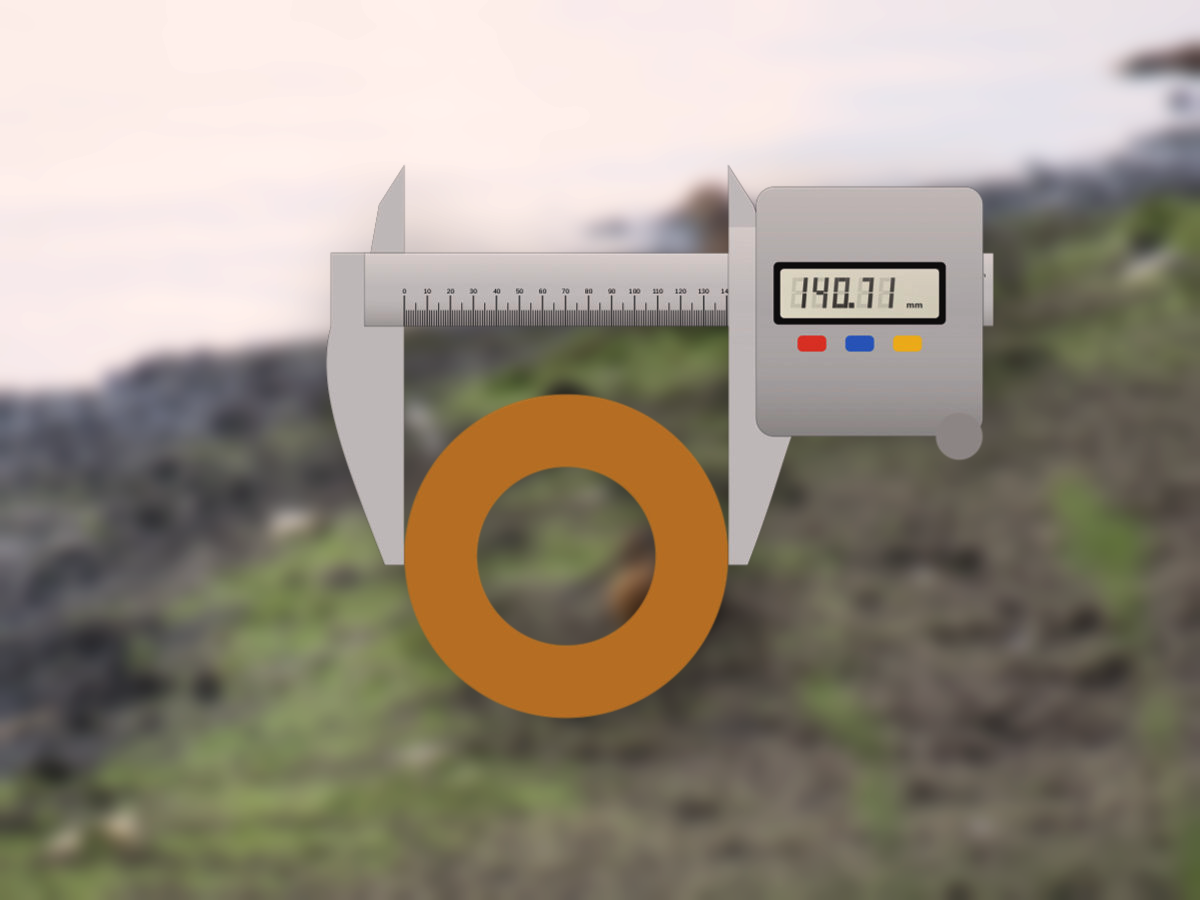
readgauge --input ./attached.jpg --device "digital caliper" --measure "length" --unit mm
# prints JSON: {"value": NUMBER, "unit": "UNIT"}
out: {"value": 140.71, "unit": "mm"}
